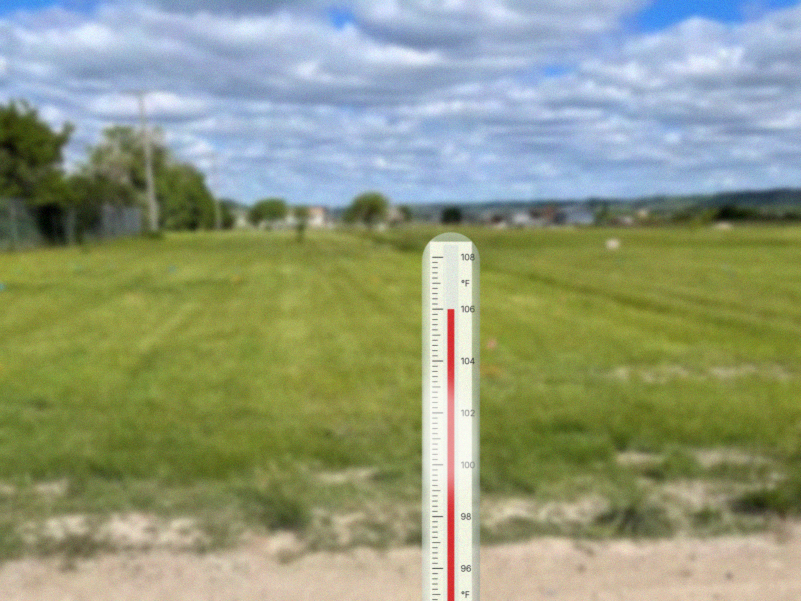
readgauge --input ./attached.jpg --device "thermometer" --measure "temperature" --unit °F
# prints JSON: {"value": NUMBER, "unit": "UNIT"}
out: {"value": 106, "unit": "°F"}
